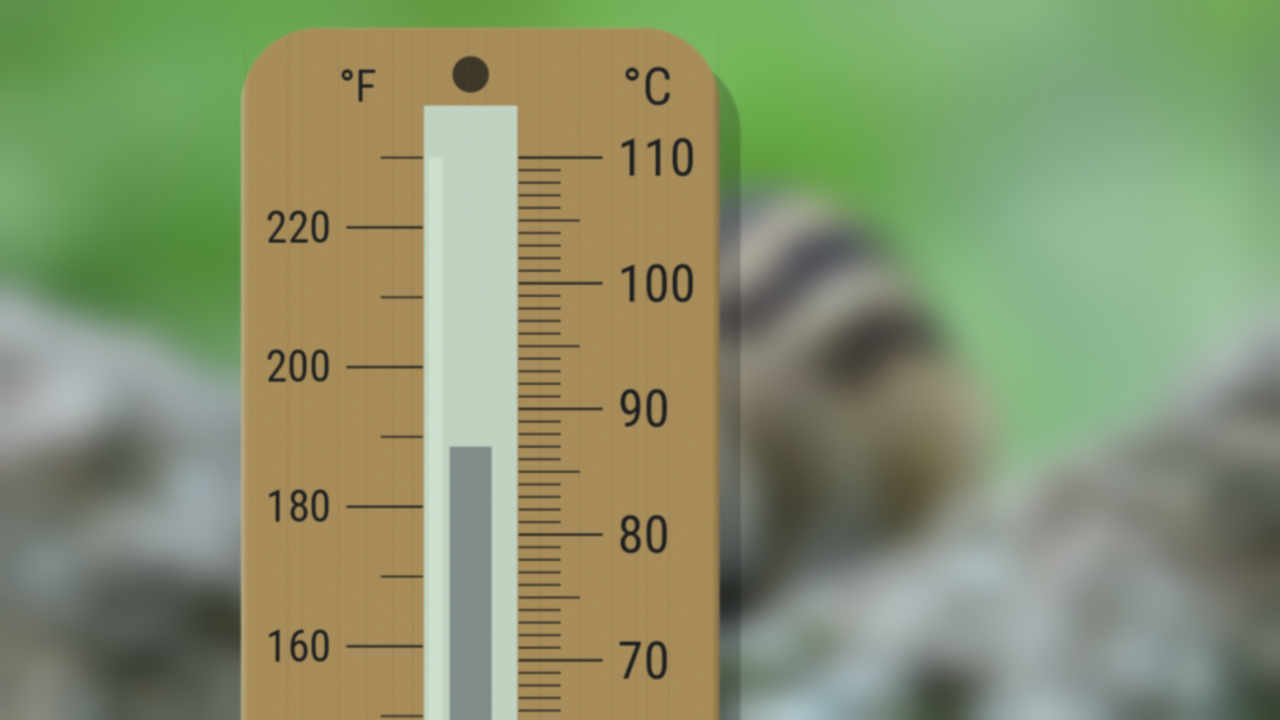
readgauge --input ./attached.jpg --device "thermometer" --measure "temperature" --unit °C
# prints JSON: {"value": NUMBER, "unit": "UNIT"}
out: {"value": 87, "unit": "°C"}
